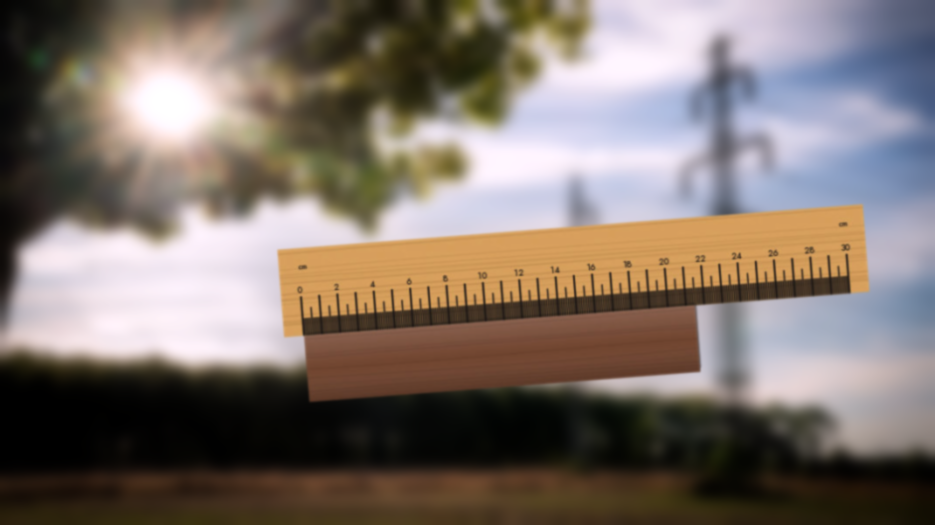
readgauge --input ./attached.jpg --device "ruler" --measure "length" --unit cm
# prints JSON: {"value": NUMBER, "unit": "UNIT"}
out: {"value": 21.5, "unit": "cm"}
